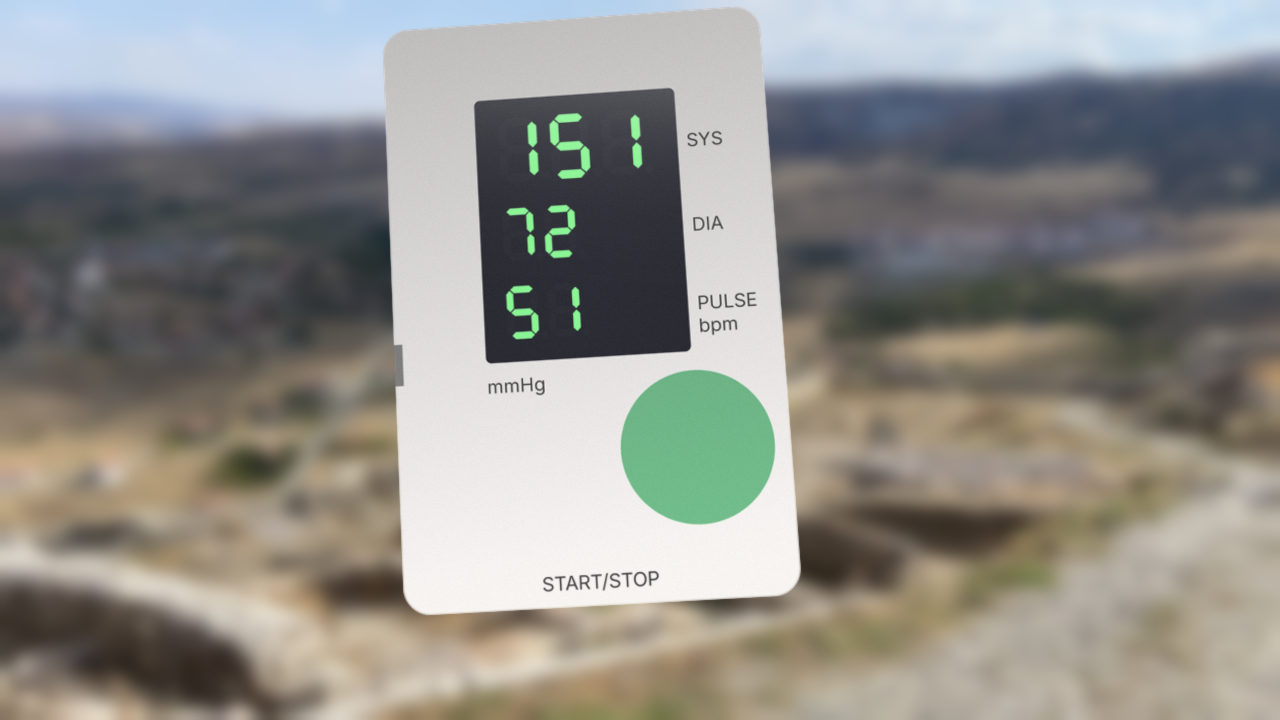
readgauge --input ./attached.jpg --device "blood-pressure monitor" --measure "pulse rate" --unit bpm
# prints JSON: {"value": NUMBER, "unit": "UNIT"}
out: {"value": 51, "unit": "bpm"}
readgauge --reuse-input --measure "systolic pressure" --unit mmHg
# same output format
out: {"value": 151, "unit": "mmHg"}
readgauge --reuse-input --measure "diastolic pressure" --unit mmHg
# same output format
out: {"value": 72, "unit": "mmHg"}
